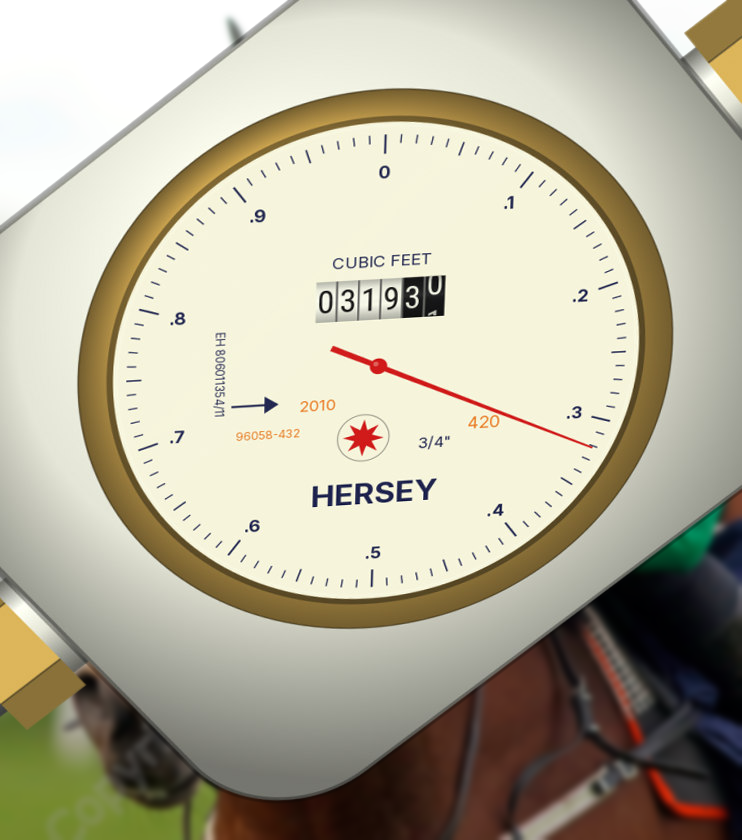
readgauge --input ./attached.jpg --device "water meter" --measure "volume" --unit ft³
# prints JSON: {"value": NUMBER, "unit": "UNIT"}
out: {"value": 31930.32, "unit": "ft³"}
